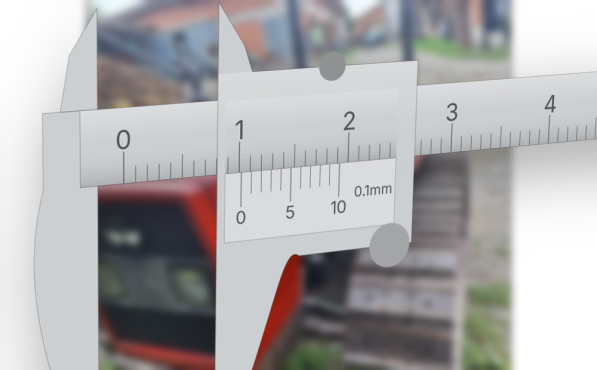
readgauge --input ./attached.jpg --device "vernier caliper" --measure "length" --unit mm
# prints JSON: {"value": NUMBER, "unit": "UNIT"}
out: {"value": 10.2, "unit": "mm"}
